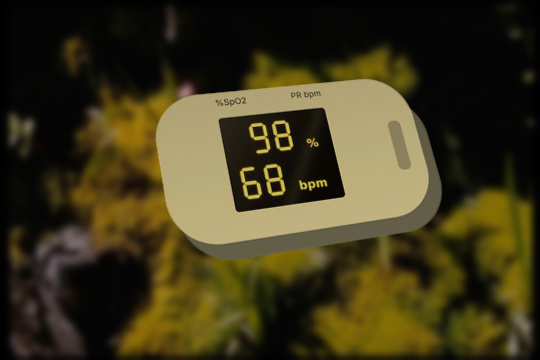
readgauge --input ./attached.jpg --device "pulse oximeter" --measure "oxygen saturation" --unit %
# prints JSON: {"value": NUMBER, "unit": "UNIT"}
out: {"value": 98, "unit": "%"}
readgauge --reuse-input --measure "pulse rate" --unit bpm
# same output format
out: {"value": 68, "unit": "bpm"}
